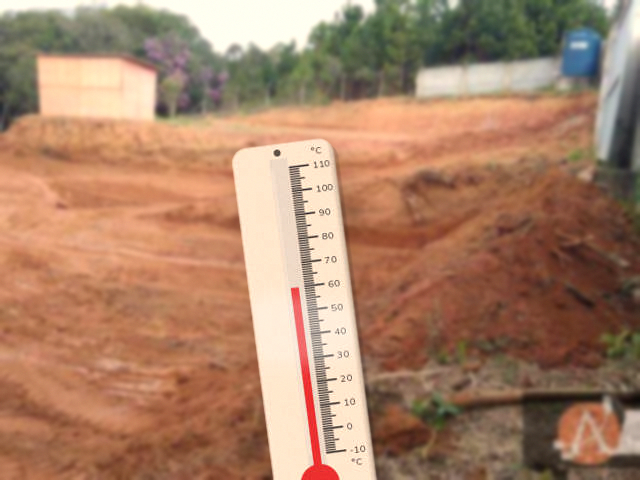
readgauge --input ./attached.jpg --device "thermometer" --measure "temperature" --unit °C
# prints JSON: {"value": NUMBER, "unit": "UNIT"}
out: {"value": 60, "unit": "°C"}
